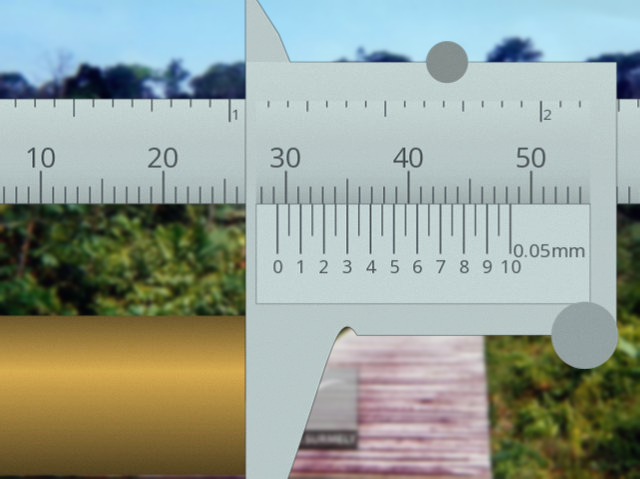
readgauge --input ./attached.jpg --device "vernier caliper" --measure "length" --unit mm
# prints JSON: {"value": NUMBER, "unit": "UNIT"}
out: {"value": 29.3, "unit": "mm"}
